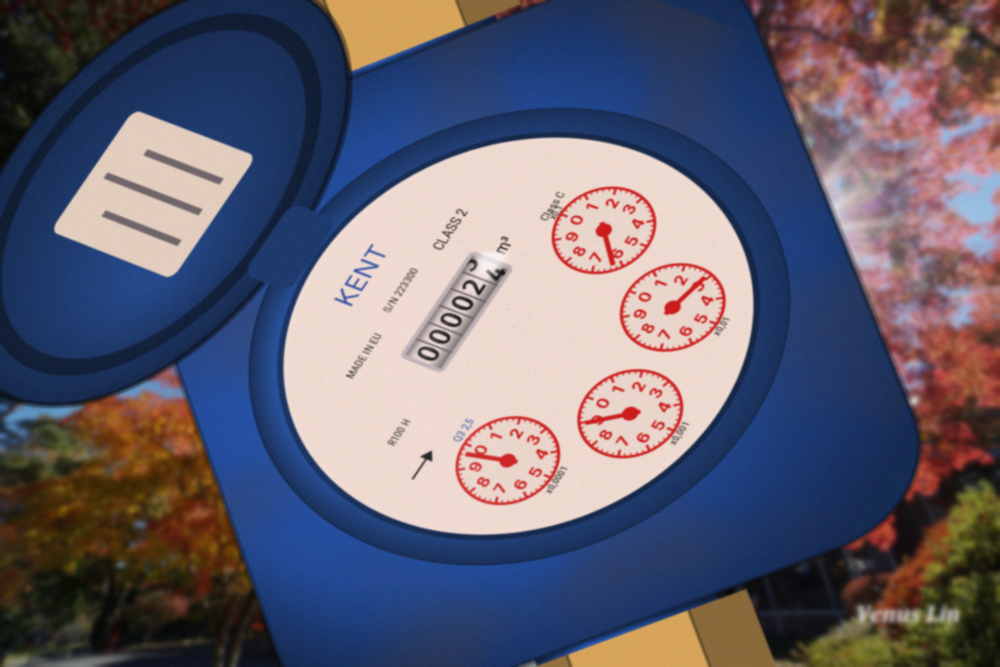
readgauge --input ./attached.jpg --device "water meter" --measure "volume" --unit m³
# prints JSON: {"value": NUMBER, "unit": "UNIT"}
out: {"value": 23.6289, "unit": "m³"}
